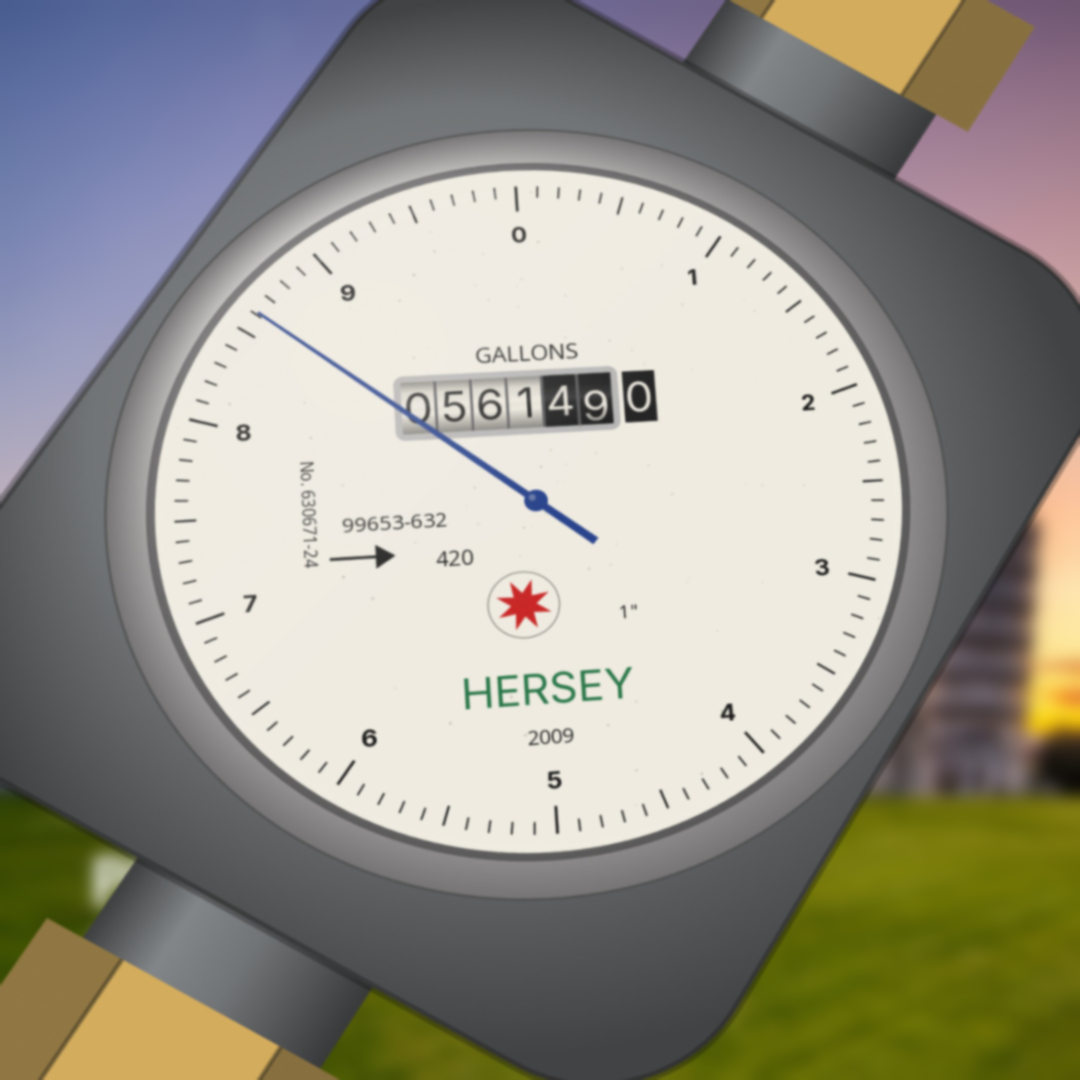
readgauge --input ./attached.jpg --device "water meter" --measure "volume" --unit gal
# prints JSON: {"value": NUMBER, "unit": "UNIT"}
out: {"value": 561488.6, "unit": "gal"}
